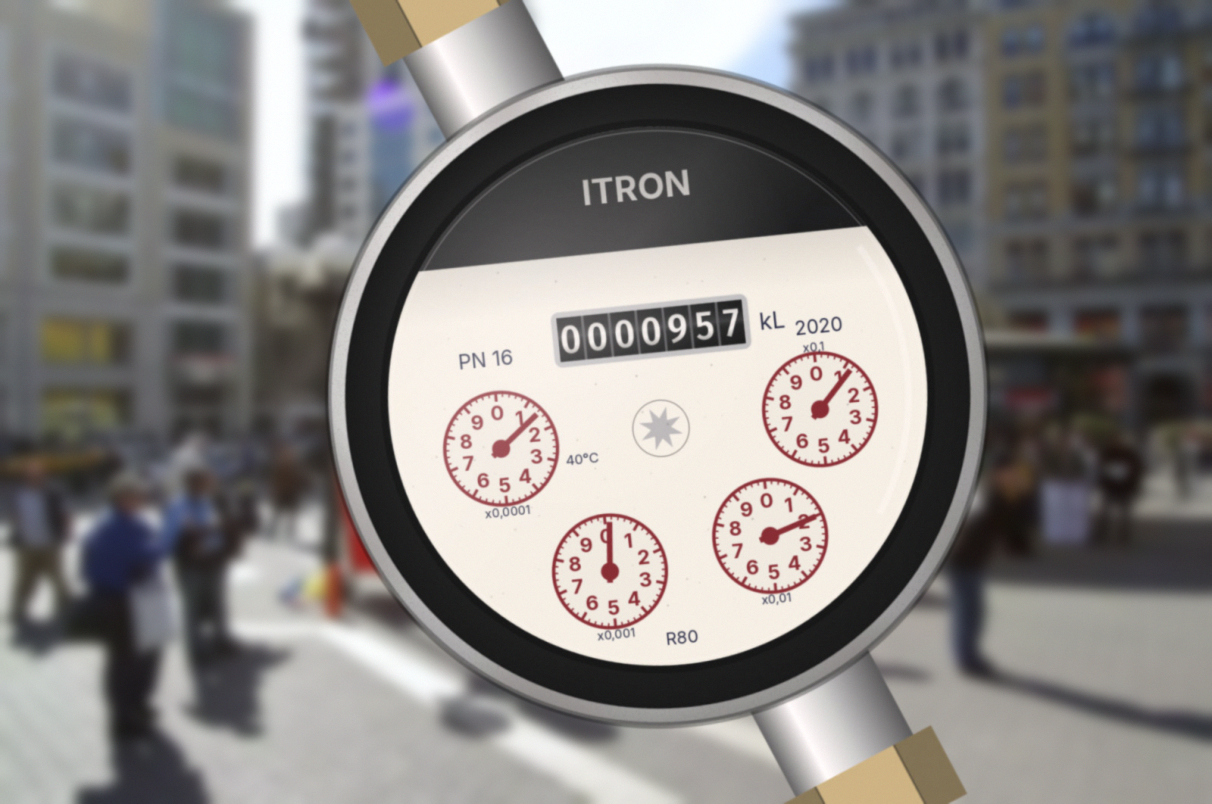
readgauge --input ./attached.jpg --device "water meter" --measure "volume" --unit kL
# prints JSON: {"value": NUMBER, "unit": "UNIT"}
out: {"value": 957.1201, "unit": "kL"}
